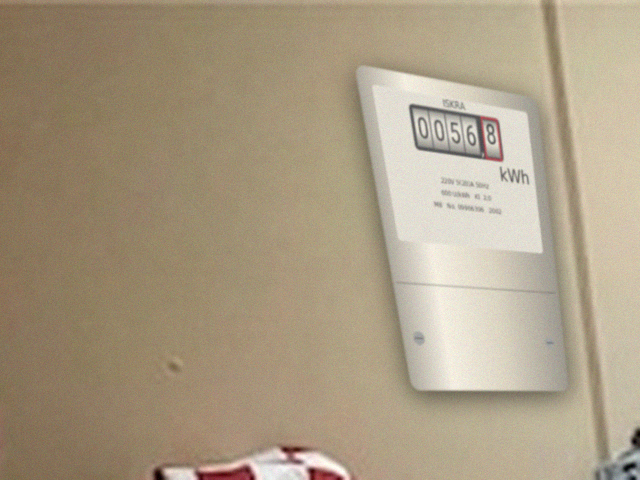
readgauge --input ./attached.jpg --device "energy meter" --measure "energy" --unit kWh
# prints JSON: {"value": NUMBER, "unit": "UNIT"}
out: {"value": 56.8, "unit": "kWh"}
